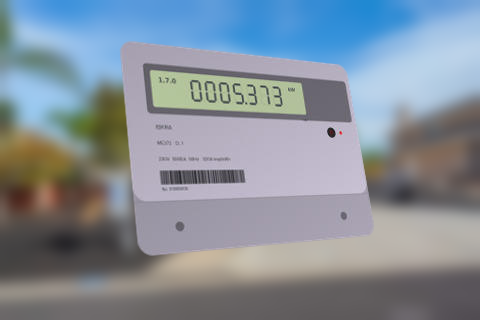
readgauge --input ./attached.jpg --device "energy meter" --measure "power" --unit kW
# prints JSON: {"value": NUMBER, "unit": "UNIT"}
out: {"value": 5.373, "unit": "kW"}
